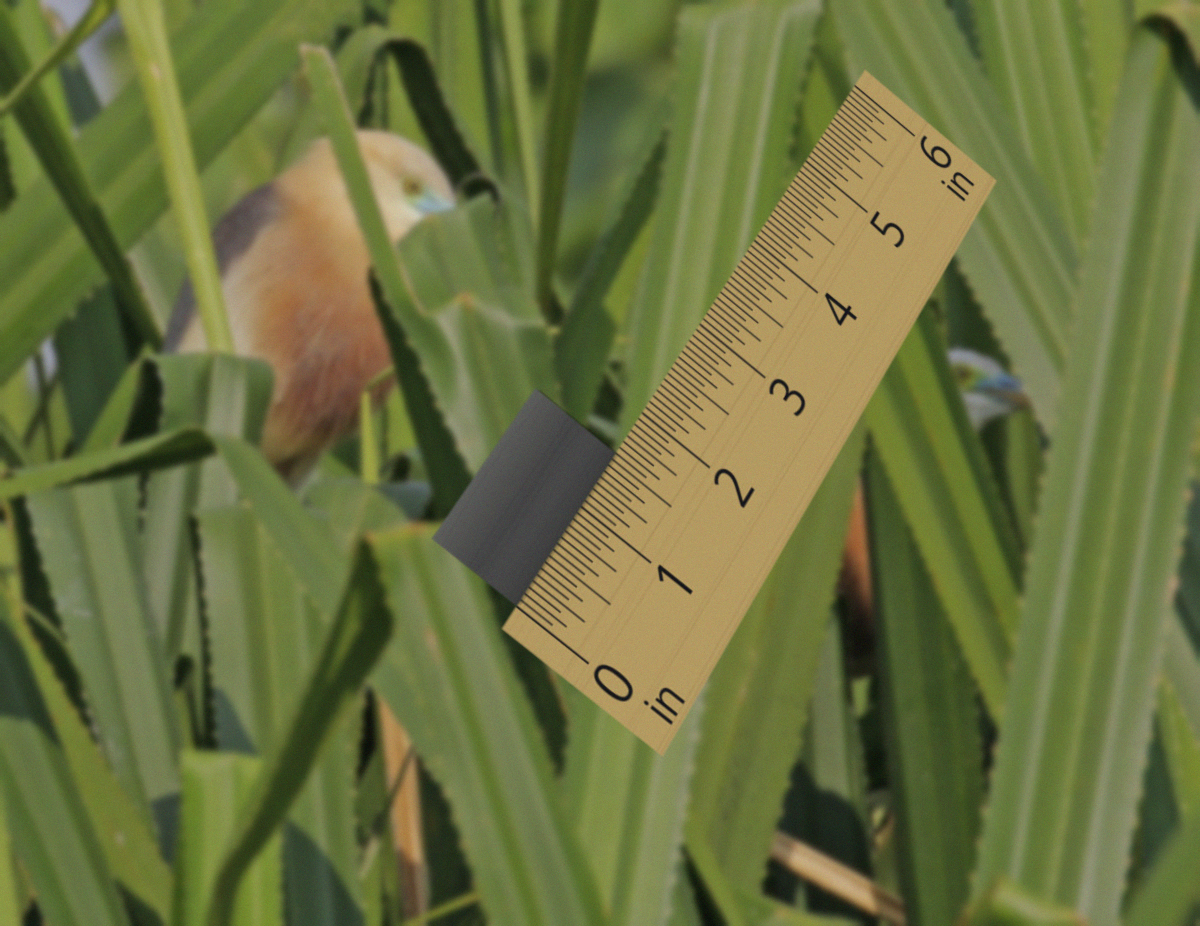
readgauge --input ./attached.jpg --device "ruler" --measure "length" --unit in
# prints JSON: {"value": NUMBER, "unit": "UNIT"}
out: {"value": 1.5625, "unit": "in"}
